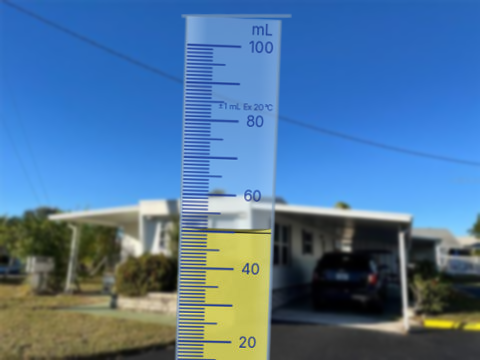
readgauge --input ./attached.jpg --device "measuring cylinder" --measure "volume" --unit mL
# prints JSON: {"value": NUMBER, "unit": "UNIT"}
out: {"value": 50, "unit": "mL"}
